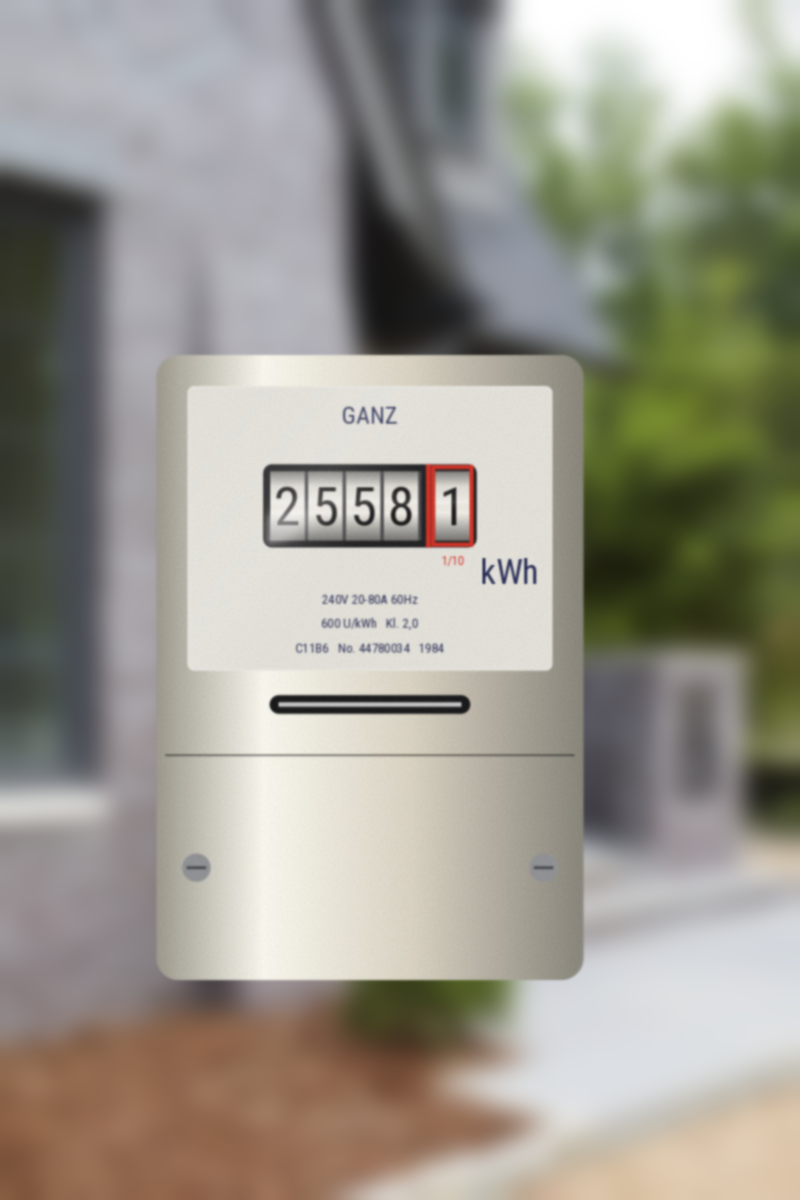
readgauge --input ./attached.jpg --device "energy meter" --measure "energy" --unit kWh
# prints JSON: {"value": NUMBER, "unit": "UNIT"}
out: {"value": 2558.1, "unit": "kWh"}
